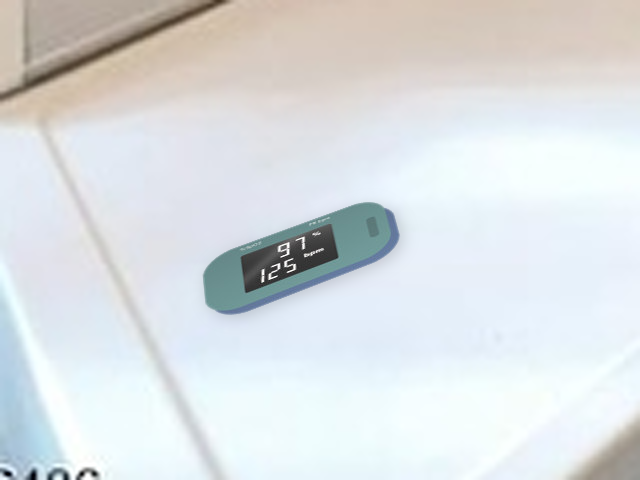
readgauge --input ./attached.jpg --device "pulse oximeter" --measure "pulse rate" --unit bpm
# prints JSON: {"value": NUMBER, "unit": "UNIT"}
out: {"value": 125, "unit": "bpm"}
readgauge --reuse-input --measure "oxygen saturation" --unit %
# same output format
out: {"value": 97, "unit": "%"}
